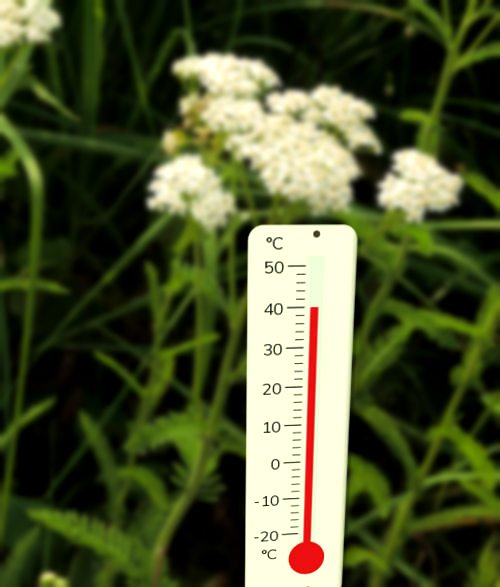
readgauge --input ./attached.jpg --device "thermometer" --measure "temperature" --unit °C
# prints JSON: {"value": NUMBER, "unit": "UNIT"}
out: {"value": 40, "unit": "°C"}
